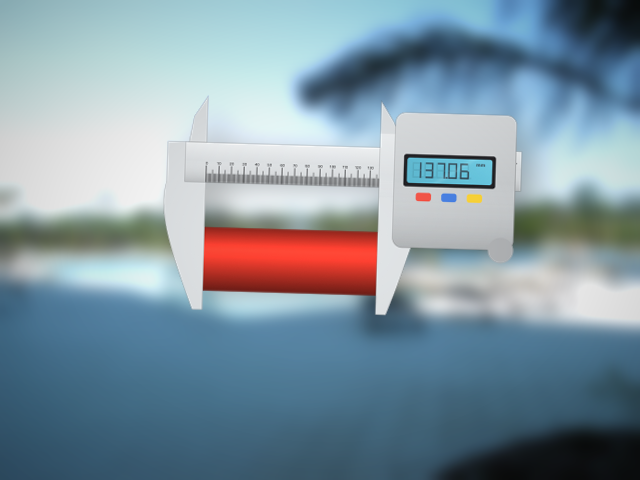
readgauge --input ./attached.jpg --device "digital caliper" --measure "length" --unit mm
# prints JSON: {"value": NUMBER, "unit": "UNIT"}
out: {"value": 137.06, "unit": "mm"}
